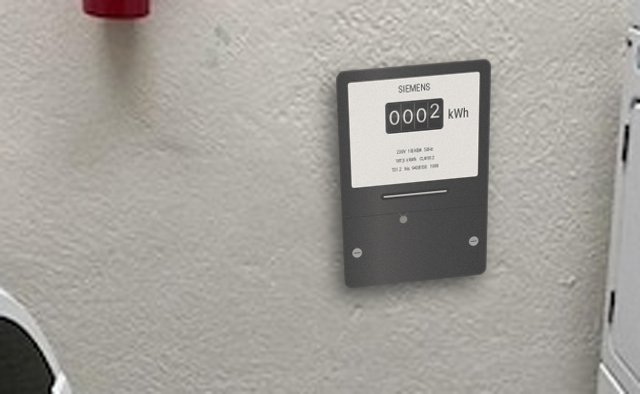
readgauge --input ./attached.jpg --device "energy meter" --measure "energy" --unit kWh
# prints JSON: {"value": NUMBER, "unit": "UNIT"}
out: {"value": 2, "unit": "kWh"}
